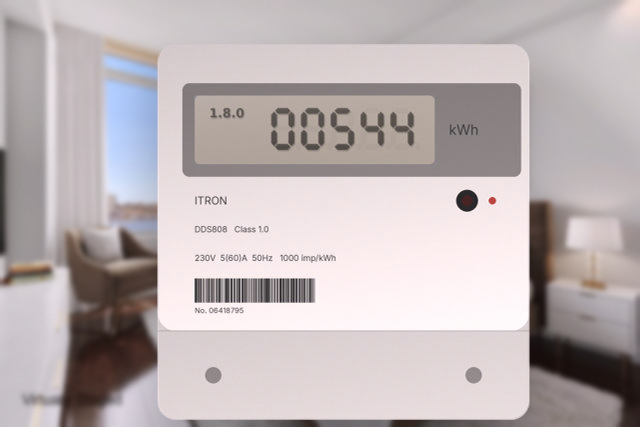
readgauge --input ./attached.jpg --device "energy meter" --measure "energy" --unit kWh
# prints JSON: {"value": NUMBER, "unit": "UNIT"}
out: {"value": 544, "unit": "kWh"}
